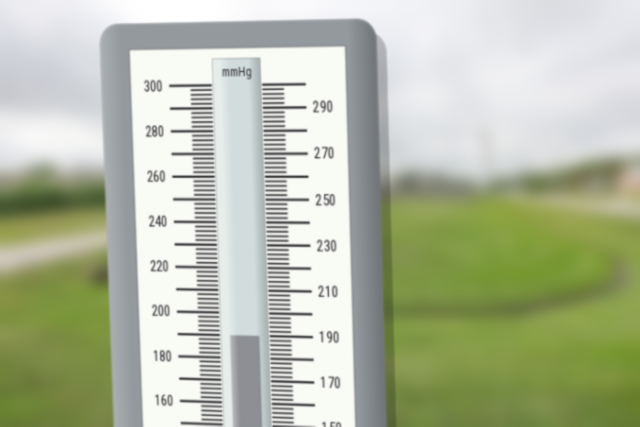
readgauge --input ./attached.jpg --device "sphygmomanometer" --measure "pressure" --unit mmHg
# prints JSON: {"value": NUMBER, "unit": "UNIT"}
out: {"value": 190, "unit": "mmHg"}
